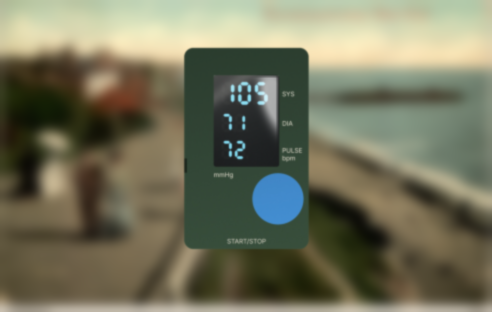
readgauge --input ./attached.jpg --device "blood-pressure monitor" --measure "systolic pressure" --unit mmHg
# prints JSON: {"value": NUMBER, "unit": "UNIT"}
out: {"value": 105, "unit": "mmHg"}
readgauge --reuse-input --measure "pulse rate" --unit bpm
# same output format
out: {"value": 72, "unit": "bpm"}
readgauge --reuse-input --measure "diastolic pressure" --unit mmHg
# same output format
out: {"value": 71, "unit": "mmHg"}
